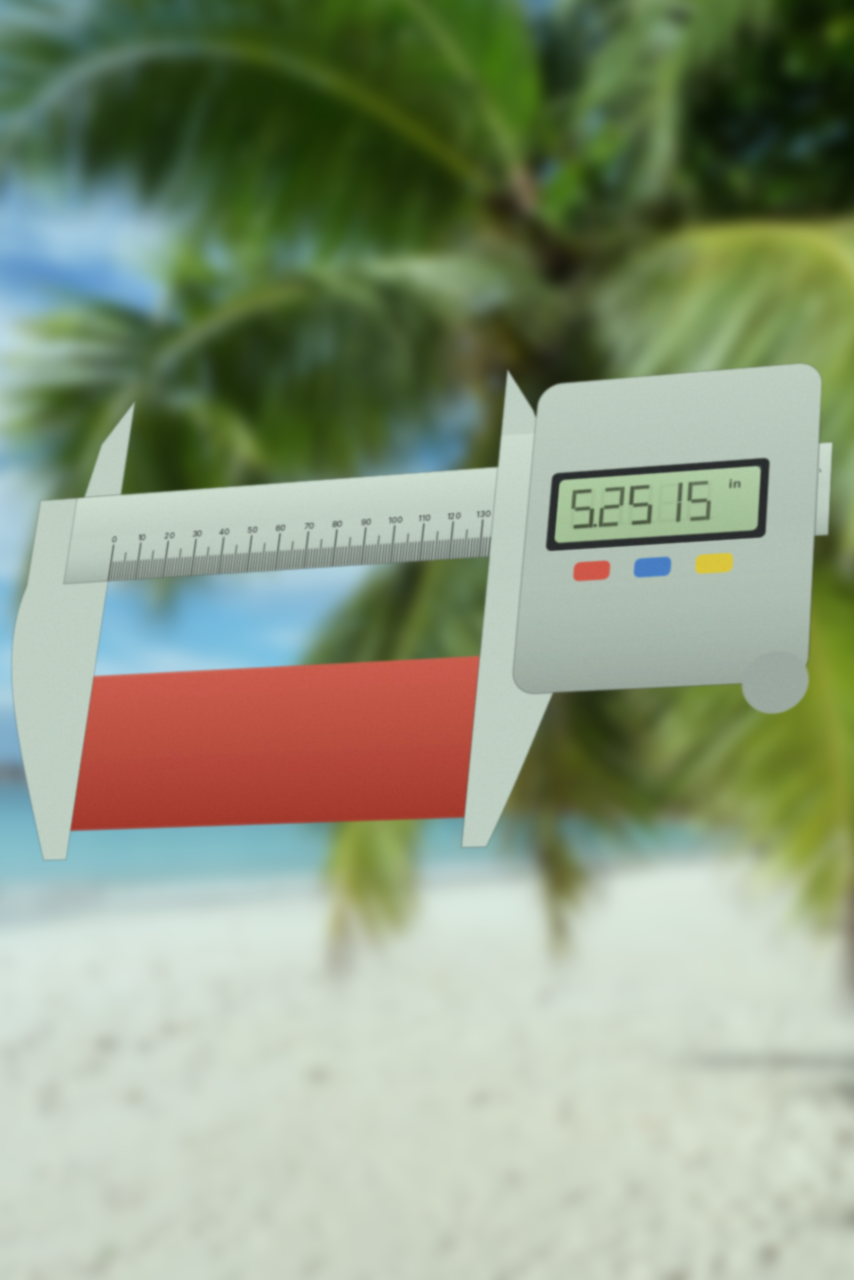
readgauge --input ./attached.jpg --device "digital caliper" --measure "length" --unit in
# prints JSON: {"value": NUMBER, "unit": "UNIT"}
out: {"value": 5.2515, "unit": "in"}
